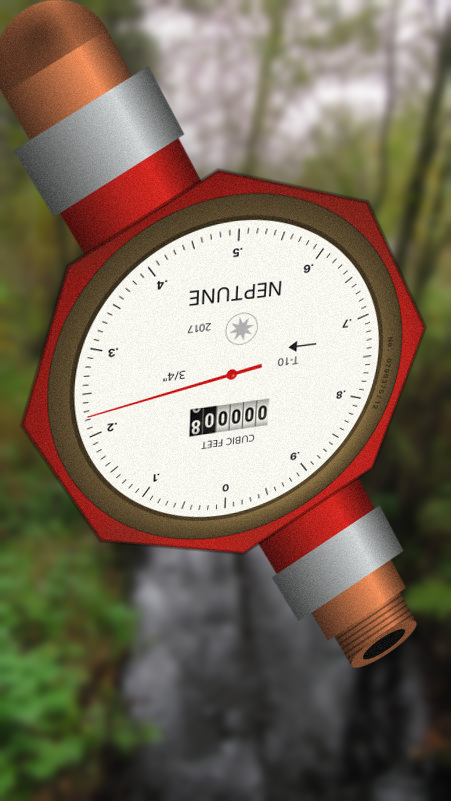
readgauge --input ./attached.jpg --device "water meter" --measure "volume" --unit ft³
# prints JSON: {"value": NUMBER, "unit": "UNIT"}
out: {"value": 8.22, "unit": "ft³"}
